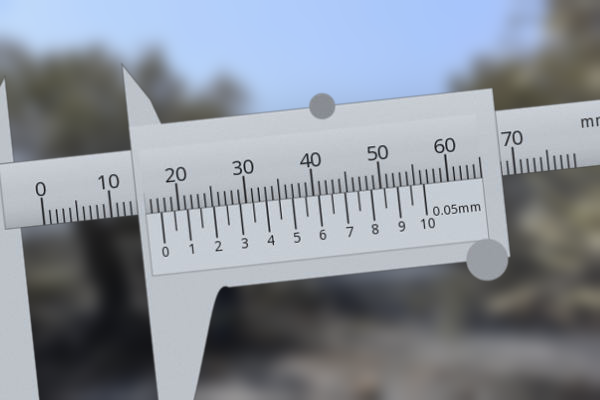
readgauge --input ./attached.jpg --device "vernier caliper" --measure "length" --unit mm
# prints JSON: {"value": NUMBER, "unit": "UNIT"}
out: {"value": 17.4, "unit": "mm"}
